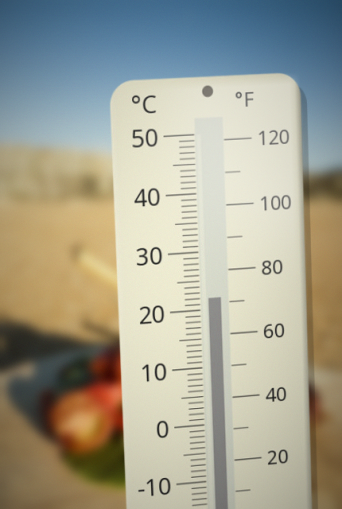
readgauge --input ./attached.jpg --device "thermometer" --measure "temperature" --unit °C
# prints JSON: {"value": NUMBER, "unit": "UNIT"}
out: {"value": 22, "unit": "°C"}
